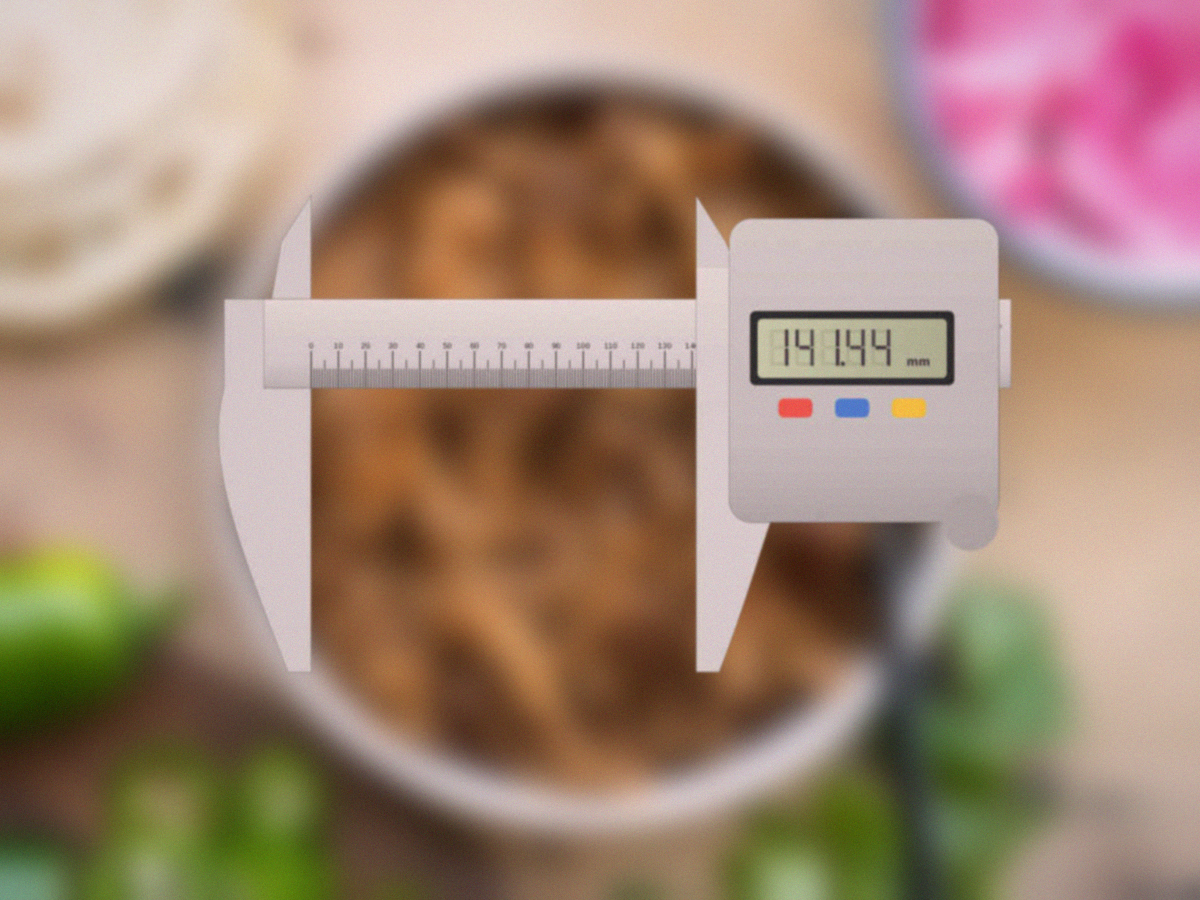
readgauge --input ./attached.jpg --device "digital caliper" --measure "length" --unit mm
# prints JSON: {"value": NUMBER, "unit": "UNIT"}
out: {"value": 141.44, "unit": "mm"}
